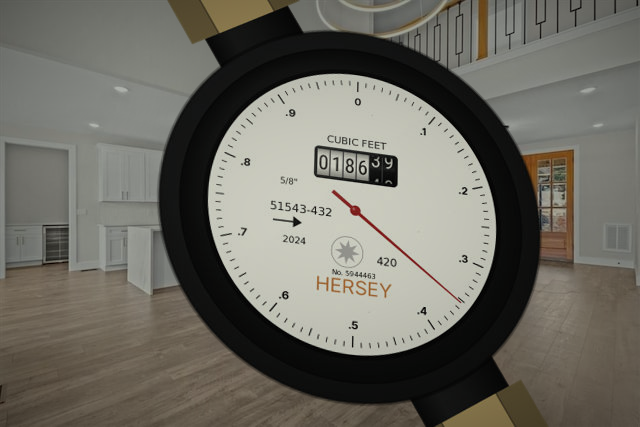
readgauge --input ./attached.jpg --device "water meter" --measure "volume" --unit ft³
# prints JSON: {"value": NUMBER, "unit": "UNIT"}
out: {"value": 18639.35, "unit": "ft³"}
